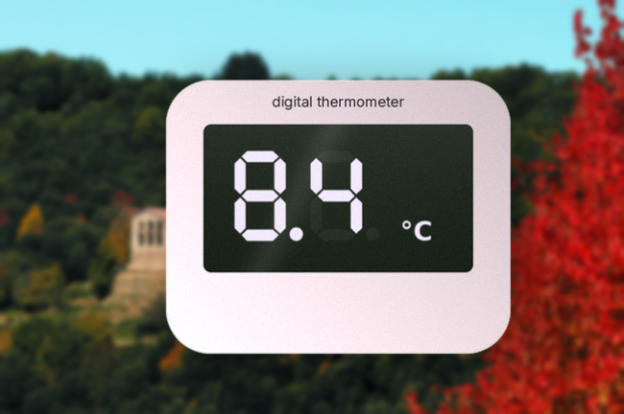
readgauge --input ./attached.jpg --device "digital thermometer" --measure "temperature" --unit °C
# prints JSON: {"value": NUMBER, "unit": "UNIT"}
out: {"value": 8.4, "unit": "°C"}
